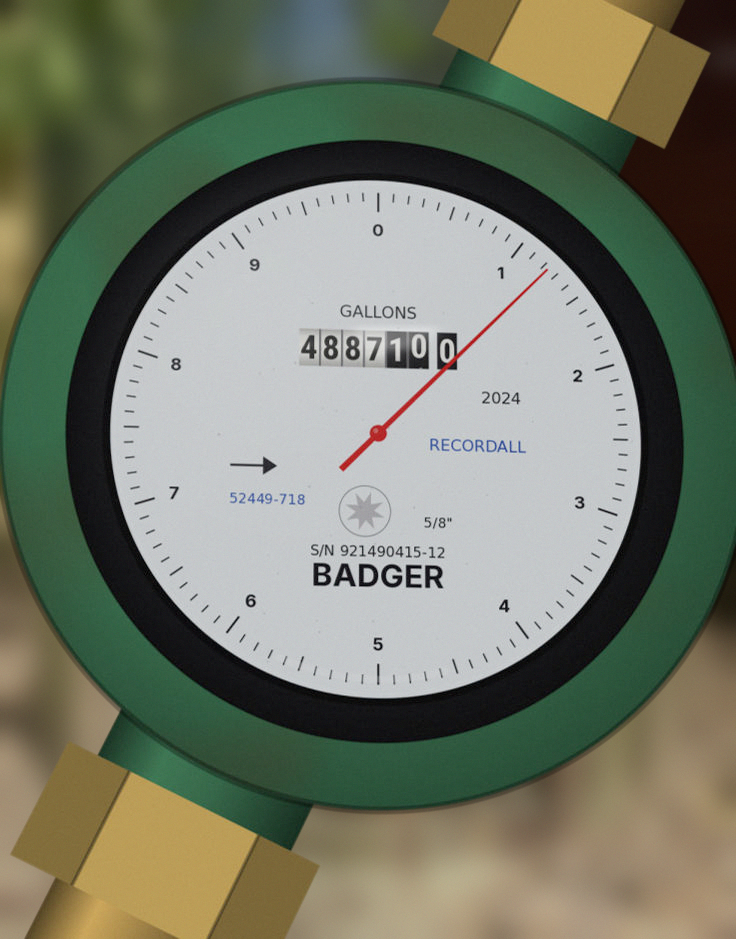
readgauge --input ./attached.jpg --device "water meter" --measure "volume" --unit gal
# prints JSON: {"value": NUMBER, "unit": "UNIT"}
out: {"value": 4887101.2, "unit": "gal"}
